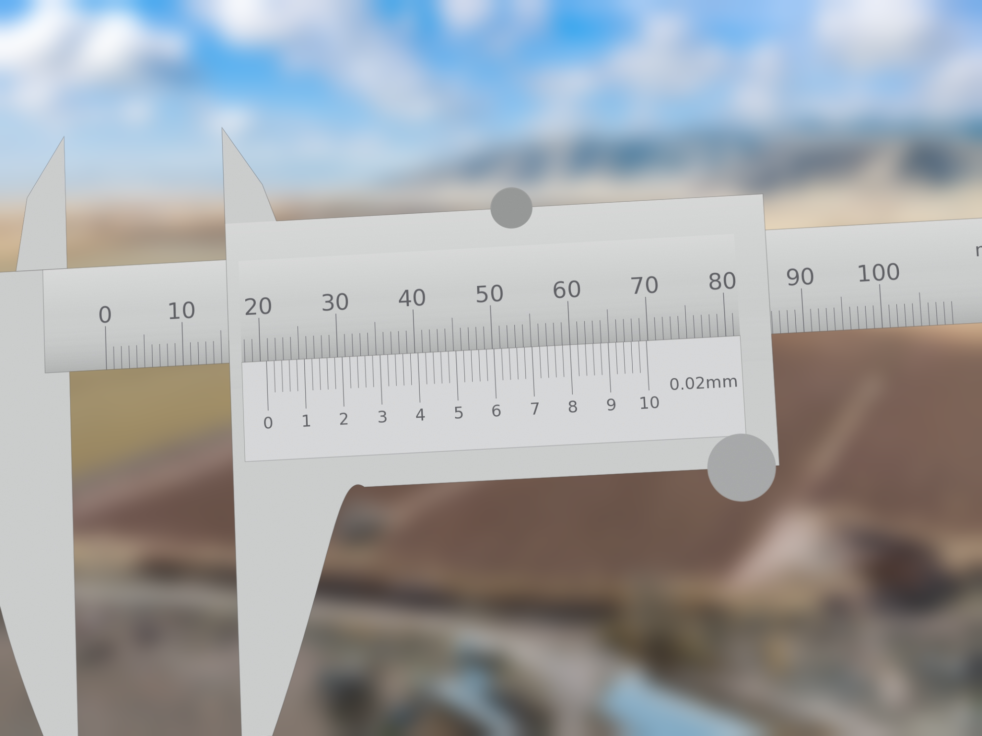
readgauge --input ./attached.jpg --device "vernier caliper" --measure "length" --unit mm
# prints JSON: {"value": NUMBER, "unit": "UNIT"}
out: {"value": 20.8, "unit": "mm"}
